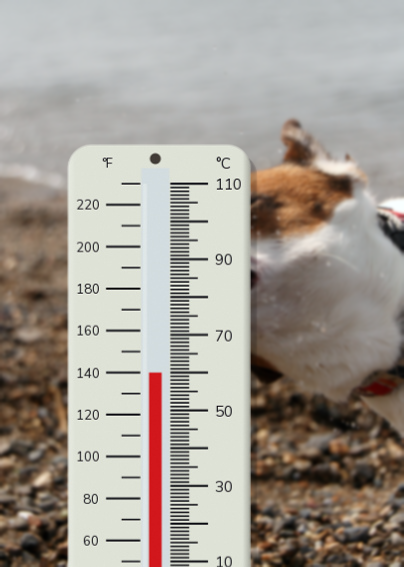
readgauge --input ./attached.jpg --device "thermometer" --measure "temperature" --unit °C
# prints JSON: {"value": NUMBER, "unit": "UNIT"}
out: {"value": 60, "unit": "°C"}
